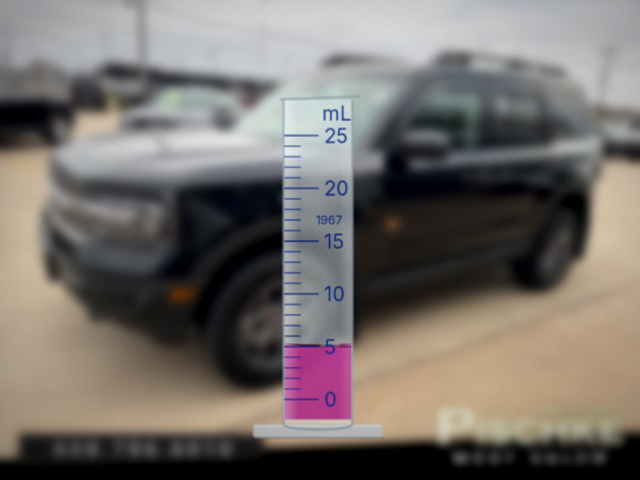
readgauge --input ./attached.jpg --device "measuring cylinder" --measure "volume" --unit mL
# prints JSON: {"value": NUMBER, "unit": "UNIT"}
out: {"value": 5, "unit": "mL"}
